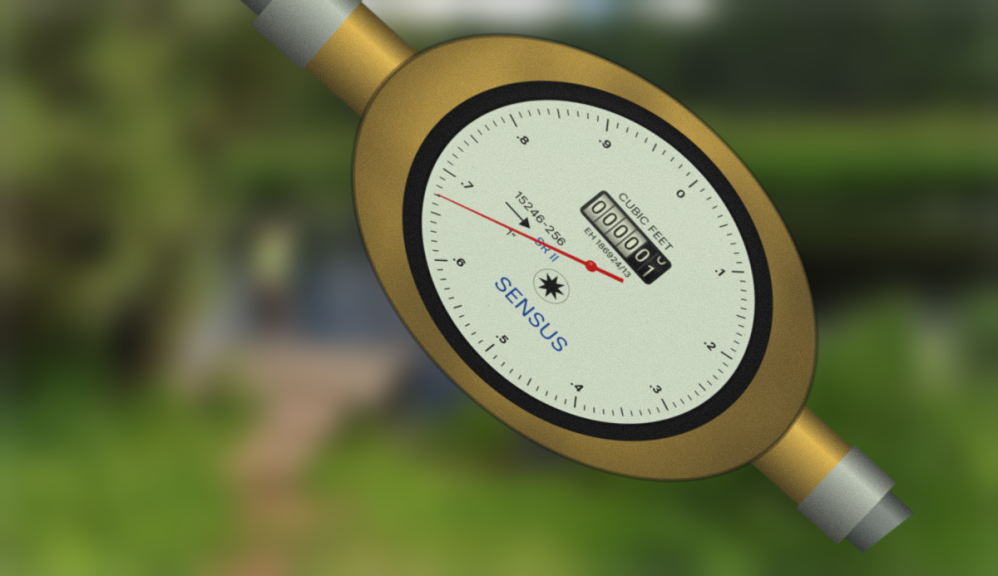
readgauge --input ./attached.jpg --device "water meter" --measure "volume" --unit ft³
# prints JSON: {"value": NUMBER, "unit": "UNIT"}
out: {"value": 0.67, "unit": "ft³"}
